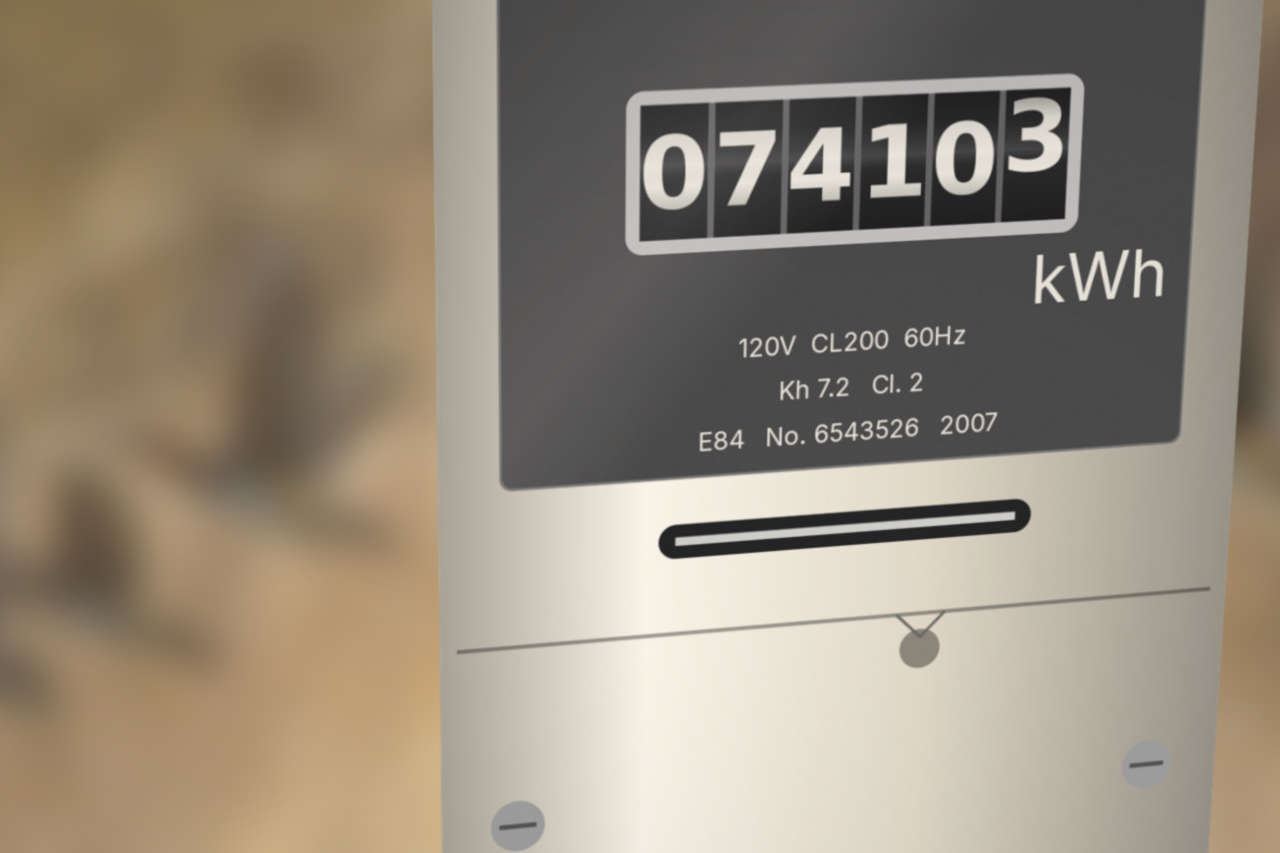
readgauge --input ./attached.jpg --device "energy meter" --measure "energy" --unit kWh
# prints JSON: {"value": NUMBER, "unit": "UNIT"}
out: {"value": 74103, "unit": "kWh"}
